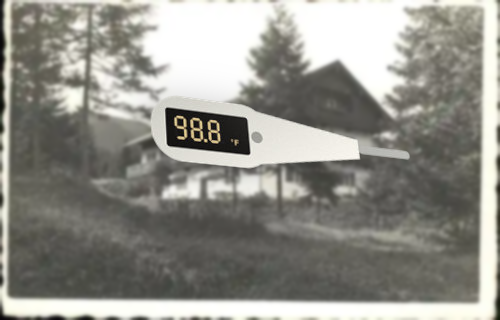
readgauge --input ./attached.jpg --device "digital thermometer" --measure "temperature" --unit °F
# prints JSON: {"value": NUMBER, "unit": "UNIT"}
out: {"value": 98.8, "unit": "°F"}
